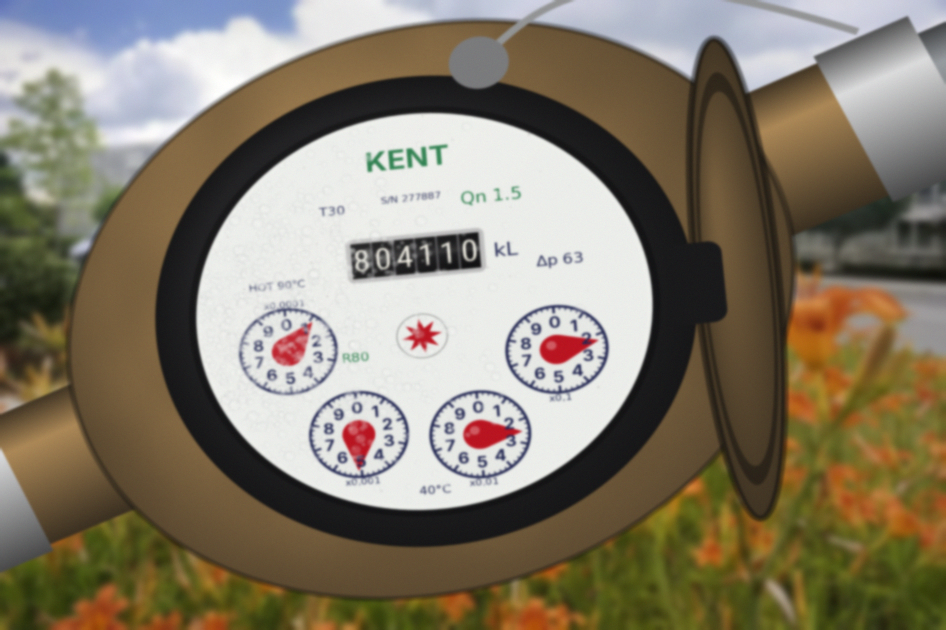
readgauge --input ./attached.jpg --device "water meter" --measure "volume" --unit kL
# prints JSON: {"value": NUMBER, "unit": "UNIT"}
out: {"value": 804110.2251, "unit": "kL"}
